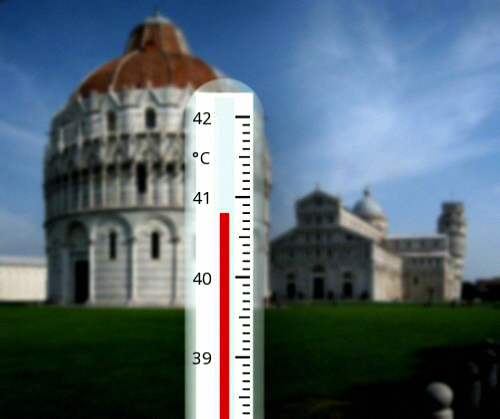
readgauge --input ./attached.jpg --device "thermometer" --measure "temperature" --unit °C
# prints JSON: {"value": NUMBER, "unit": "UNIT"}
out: {"value": 40.8, "unit": "°C"}
